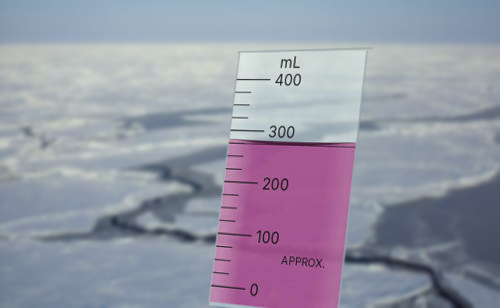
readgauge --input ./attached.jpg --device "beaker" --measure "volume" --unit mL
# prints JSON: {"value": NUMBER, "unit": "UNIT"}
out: {"value": 275, "unit": "mL"}
